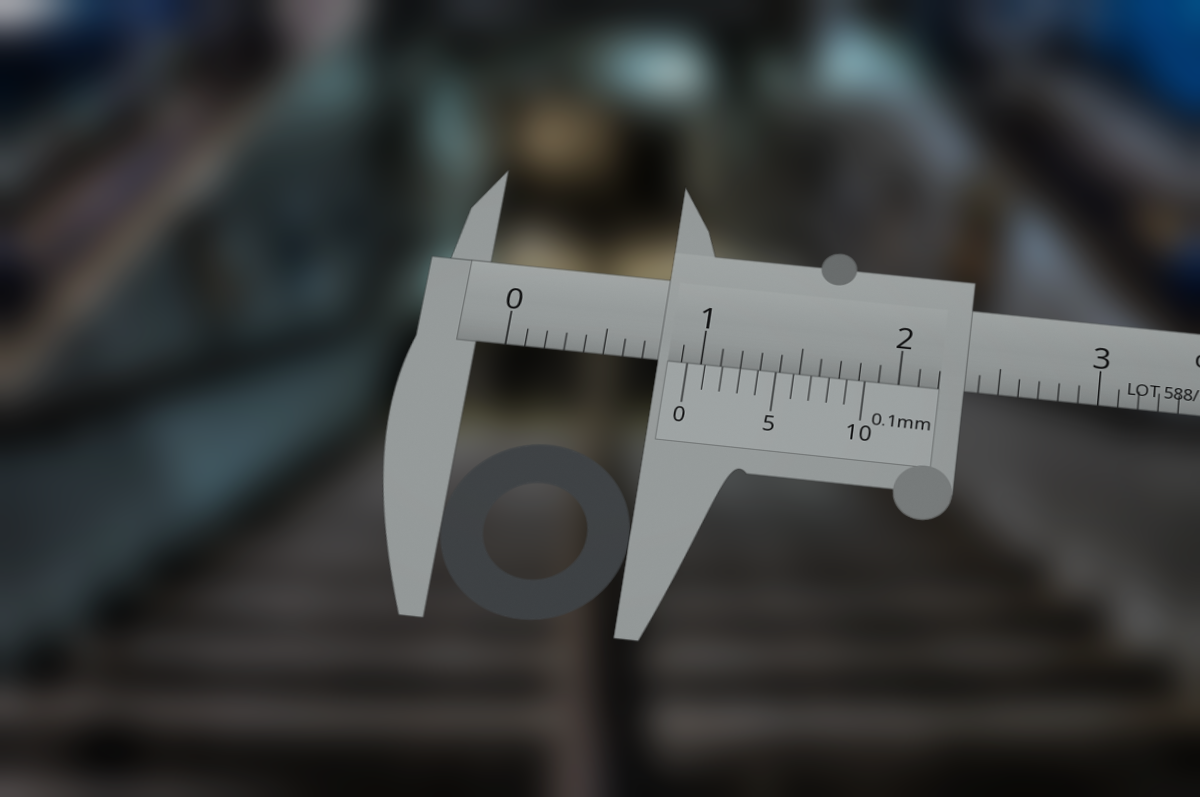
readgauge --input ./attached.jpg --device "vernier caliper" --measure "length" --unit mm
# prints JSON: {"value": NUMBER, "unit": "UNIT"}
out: {"value": 9.3, "unit": "mm"}
